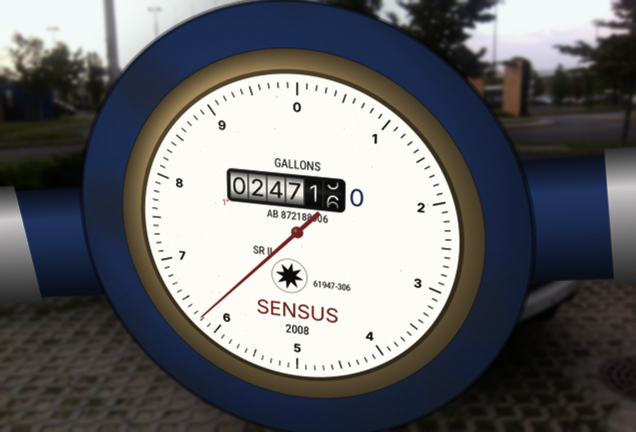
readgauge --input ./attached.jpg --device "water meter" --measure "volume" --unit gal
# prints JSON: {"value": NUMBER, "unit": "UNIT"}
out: {"value": 247156.2, "unit": "gal"}
